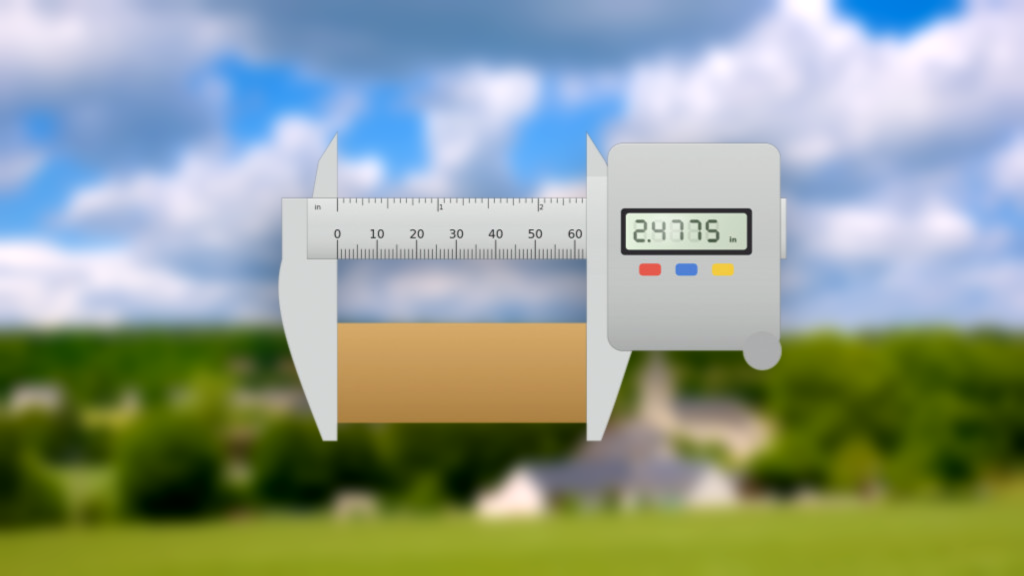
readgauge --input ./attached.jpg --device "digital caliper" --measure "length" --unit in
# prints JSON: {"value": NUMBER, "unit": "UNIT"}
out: {"value": 2.4775, "unit": "in"}
